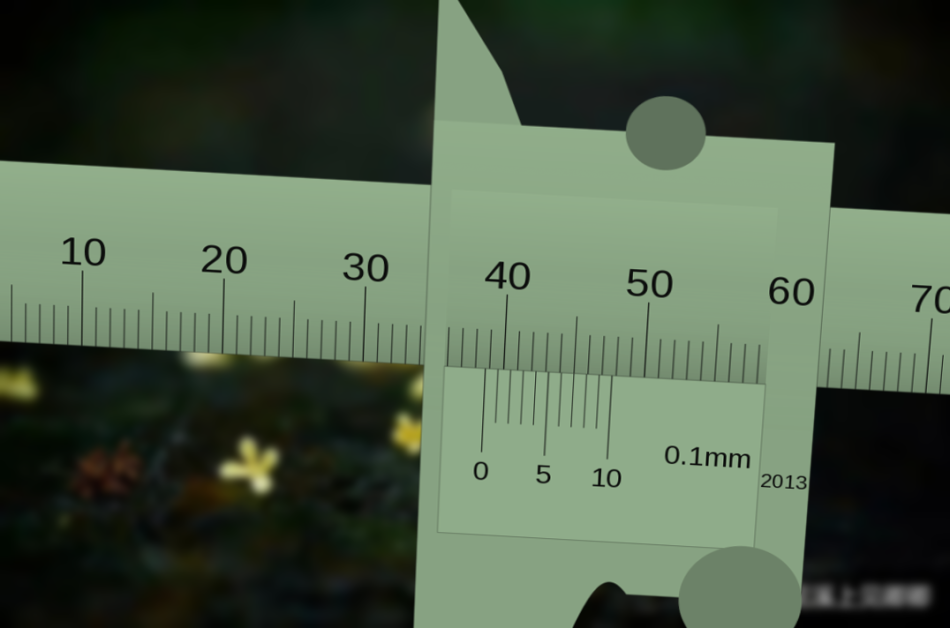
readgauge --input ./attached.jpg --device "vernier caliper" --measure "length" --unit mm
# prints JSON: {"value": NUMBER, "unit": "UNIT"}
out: {"value": 38.7, "unit": "mm"}
